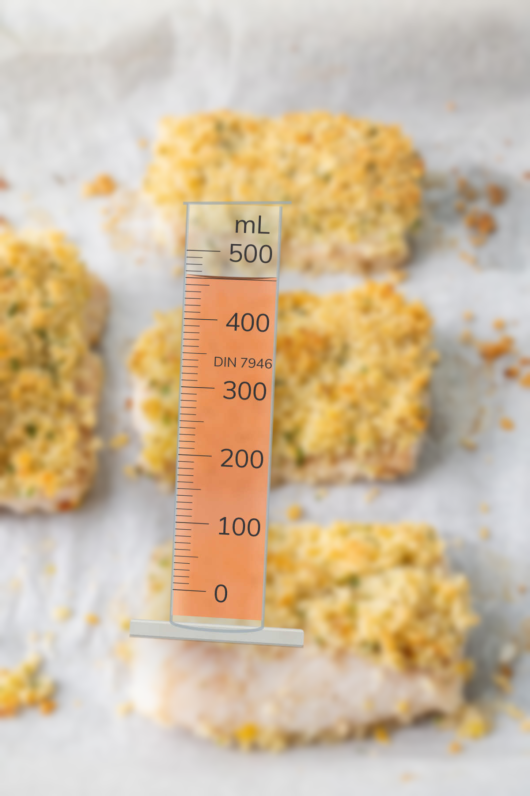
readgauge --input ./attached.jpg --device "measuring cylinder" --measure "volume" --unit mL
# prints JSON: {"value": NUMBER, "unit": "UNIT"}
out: {"value": 460, "unit": "mL"}
